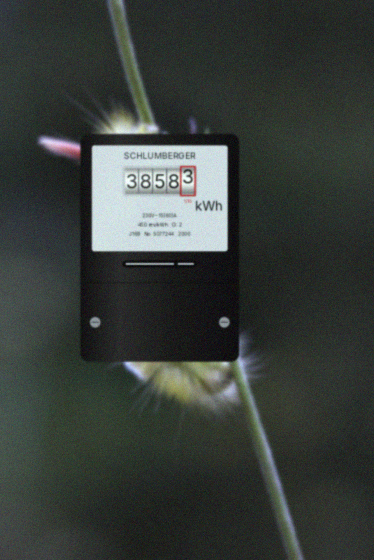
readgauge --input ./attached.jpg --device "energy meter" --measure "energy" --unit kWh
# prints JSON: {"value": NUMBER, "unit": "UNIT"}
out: {"value": 3858.3, "unit": "kWh"}
